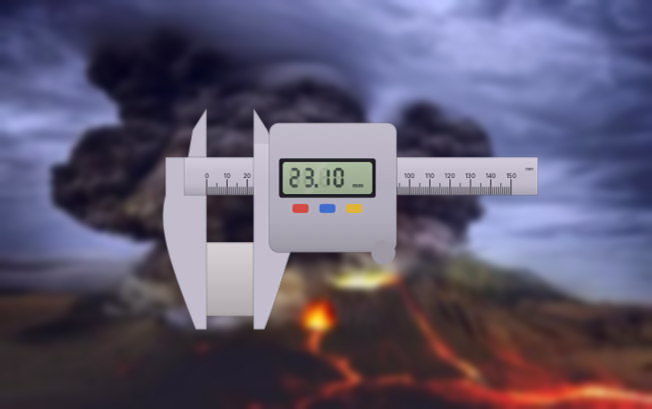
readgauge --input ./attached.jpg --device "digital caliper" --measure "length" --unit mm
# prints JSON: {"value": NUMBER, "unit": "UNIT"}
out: {"value": 23.10, "unit": "mm"}
